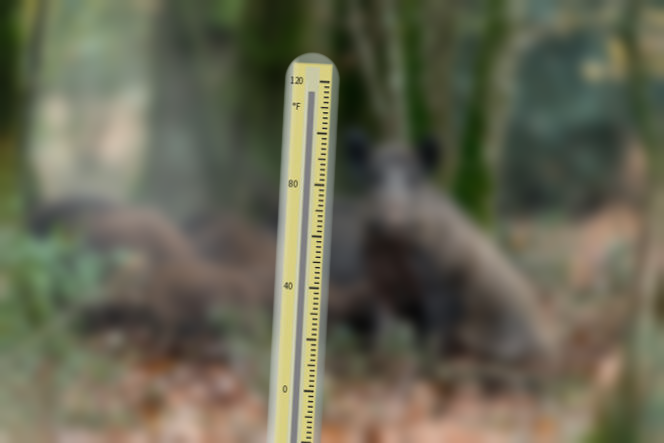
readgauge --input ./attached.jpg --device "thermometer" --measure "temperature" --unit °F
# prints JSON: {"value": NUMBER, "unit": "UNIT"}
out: {"value": 116, "unit": "°F"}
